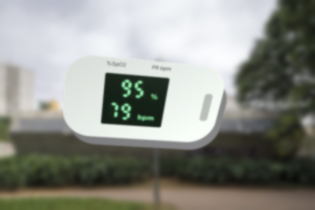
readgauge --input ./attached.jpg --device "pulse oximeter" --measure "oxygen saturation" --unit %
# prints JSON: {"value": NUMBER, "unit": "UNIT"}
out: {"value": 95, "unit": "%"}
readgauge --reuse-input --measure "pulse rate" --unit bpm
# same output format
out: {"value": 79, "unit": "bpm"}
